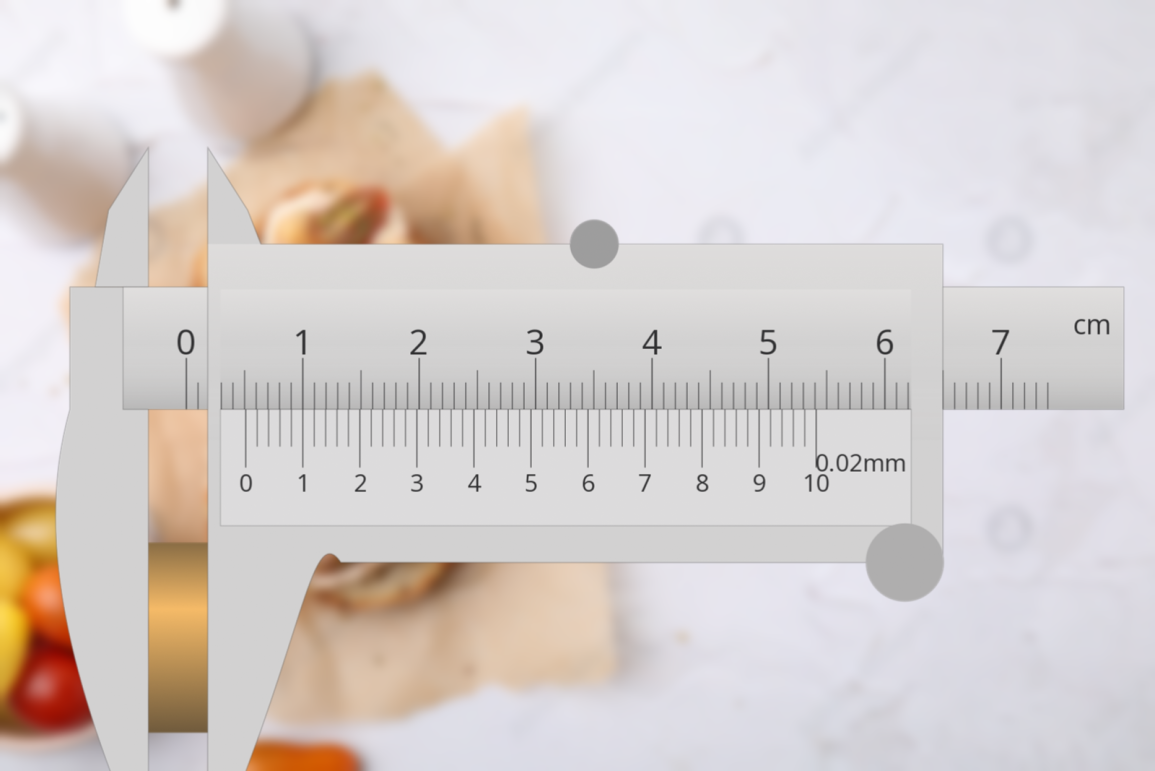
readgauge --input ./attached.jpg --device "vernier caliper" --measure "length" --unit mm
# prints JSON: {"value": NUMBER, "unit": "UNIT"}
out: {"value": 5.1, "unit": "mm"}
